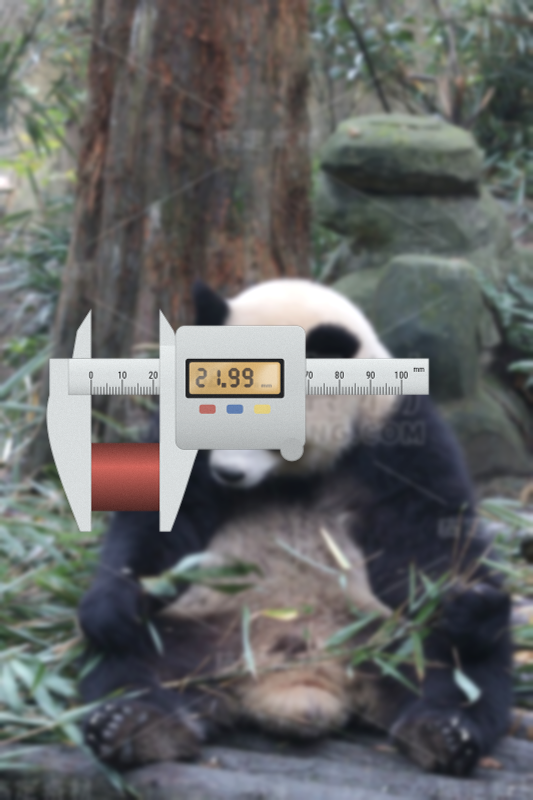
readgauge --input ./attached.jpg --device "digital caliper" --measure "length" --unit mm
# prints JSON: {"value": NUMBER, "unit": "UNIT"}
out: {"value": 21.99, "unit": "mm"}
